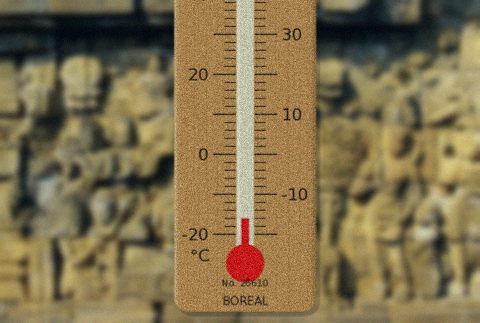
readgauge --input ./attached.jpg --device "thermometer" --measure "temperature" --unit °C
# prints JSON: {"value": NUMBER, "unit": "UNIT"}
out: {"value": -16, "unit": "°C"}
